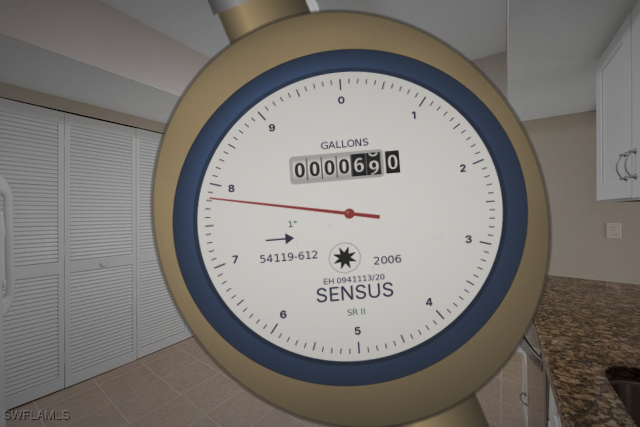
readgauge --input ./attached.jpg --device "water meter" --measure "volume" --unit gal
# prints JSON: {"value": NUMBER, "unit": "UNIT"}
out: {"value": 687.8, "unit": "gal"}
